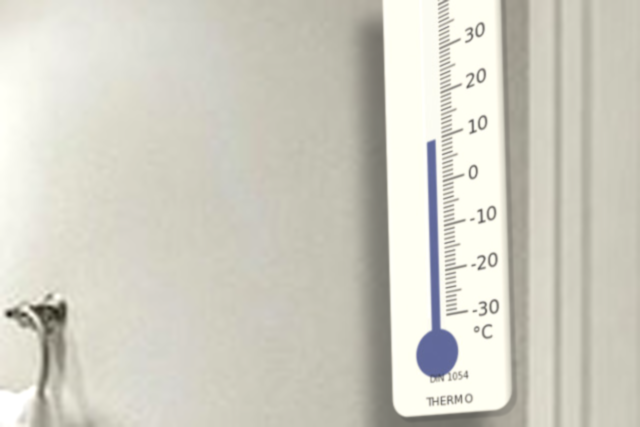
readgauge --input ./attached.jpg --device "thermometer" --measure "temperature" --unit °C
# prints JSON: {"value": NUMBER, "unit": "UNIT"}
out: {"value": 10, "unit": "°C"}
